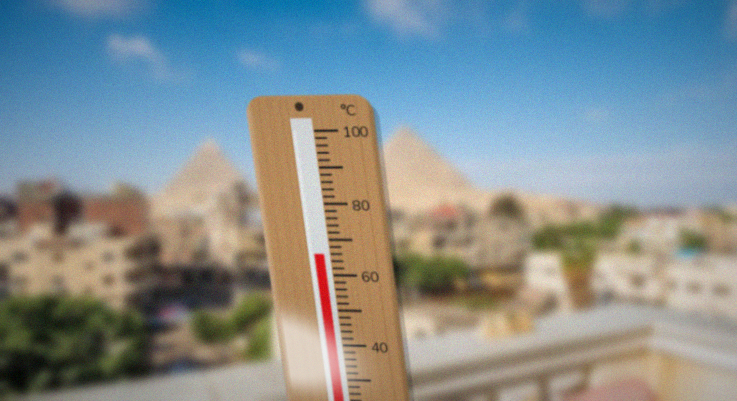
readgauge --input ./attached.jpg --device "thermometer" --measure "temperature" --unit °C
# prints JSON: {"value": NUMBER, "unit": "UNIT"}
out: {"value": 66, "unit": "°C"}
